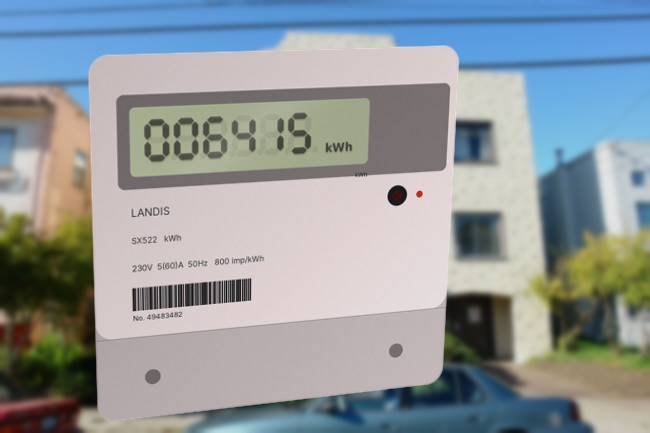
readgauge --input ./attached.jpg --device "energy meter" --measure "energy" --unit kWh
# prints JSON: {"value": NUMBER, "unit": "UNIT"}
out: {"value": 6415, "unit": "kWh"}
